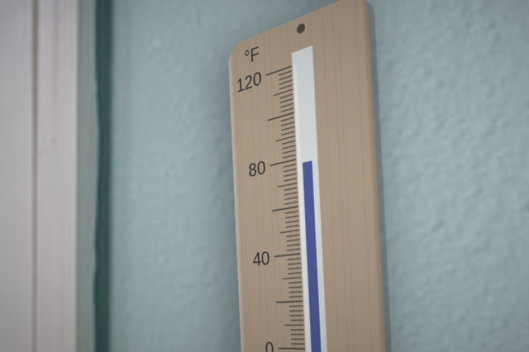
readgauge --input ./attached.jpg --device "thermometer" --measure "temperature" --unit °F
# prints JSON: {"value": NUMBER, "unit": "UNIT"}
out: {"value": 78, "unit": "°F"}
